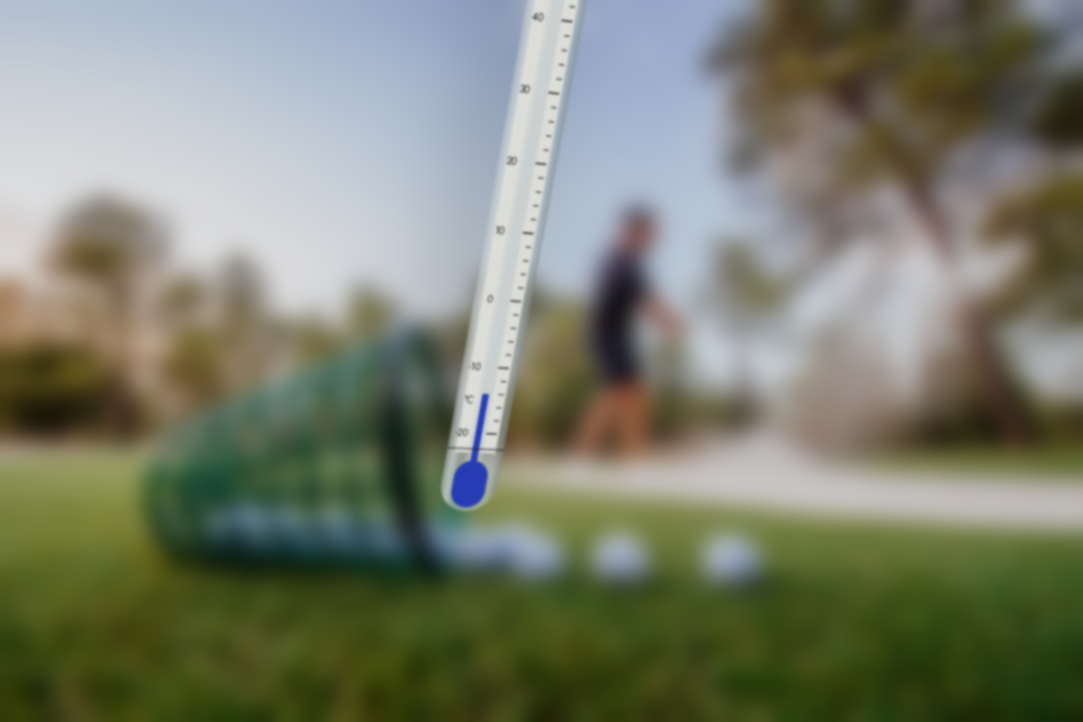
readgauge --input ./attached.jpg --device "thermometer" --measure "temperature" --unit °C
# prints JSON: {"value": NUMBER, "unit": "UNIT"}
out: {"value": -14, "unit": "°C"}
